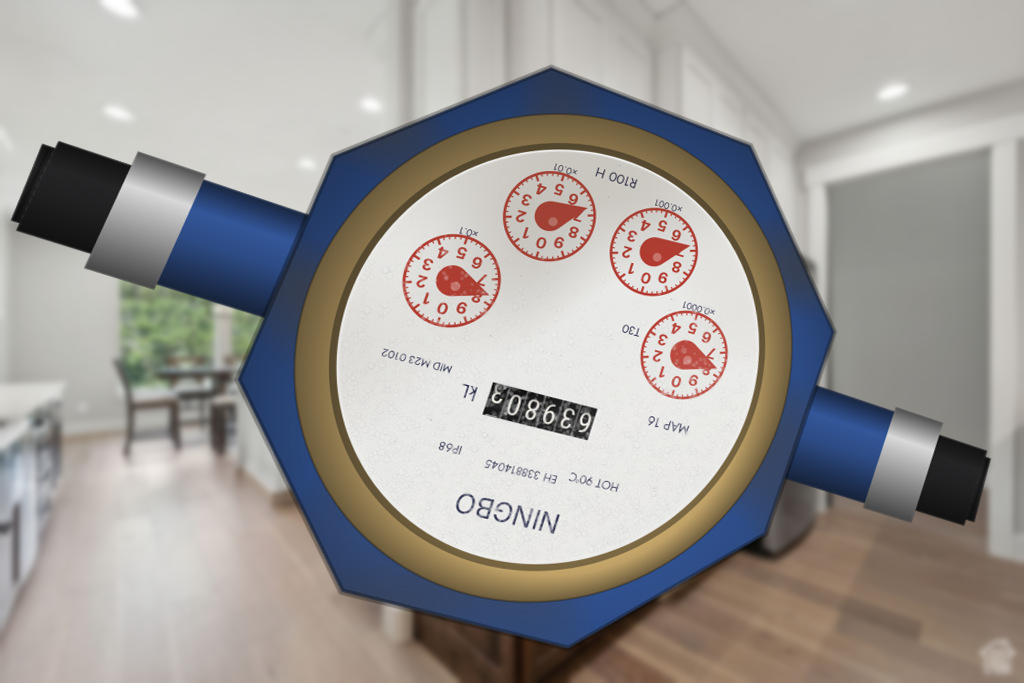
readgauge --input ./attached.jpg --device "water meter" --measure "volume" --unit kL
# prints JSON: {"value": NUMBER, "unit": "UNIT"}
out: {"value": 639802.7667, "unit": "kL"}
